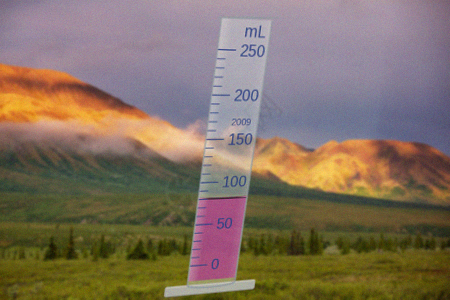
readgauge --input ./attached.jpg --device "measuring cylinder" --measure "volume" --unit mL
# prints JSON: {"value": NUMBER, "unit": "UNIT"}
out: {"value": 80, "unit": "mL"}
